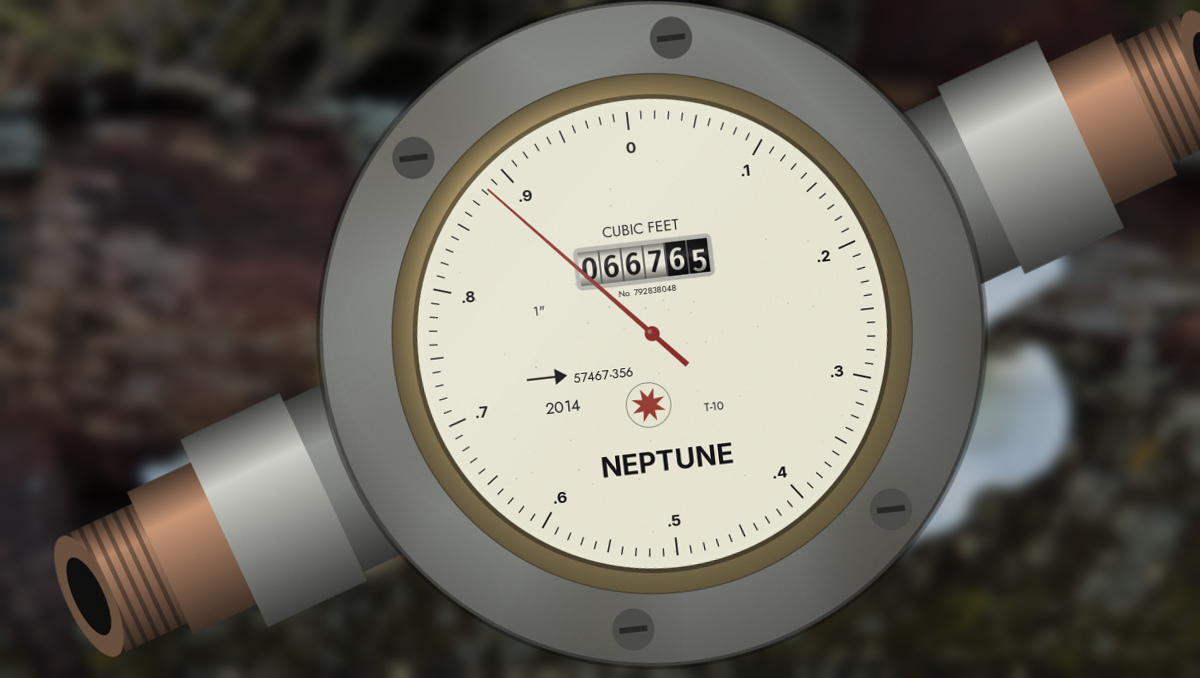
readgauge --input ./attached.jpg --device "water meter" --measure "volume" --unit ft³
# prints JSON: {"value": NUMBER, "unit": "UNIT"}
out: {"value": 66764.88, "unit": "ft³"}
